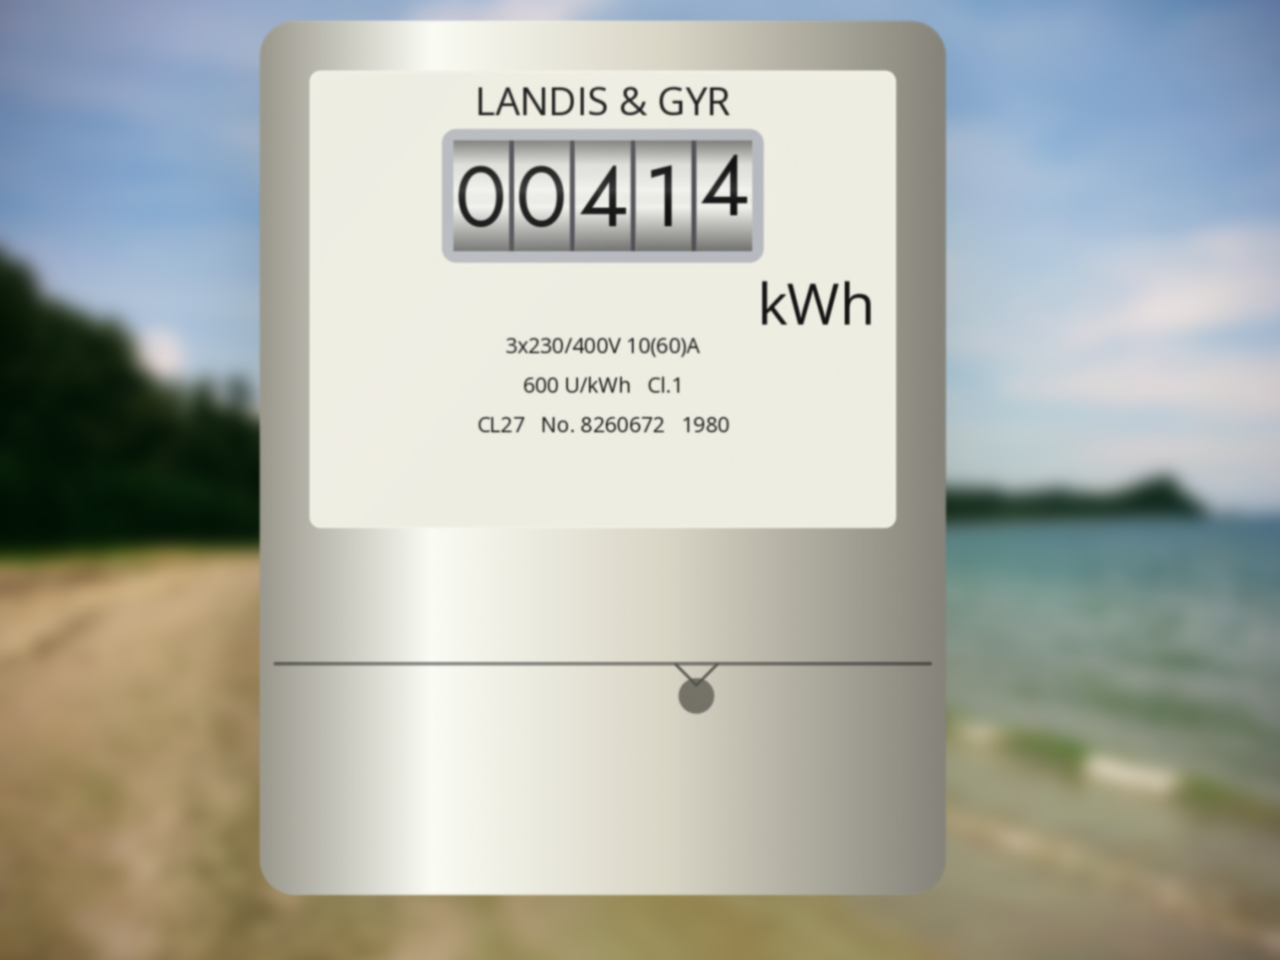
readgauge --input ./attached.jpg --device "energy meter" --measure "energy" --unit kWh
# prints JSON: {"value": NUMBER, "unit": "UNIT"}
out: {"value": 414, "unit": "kWh"}
